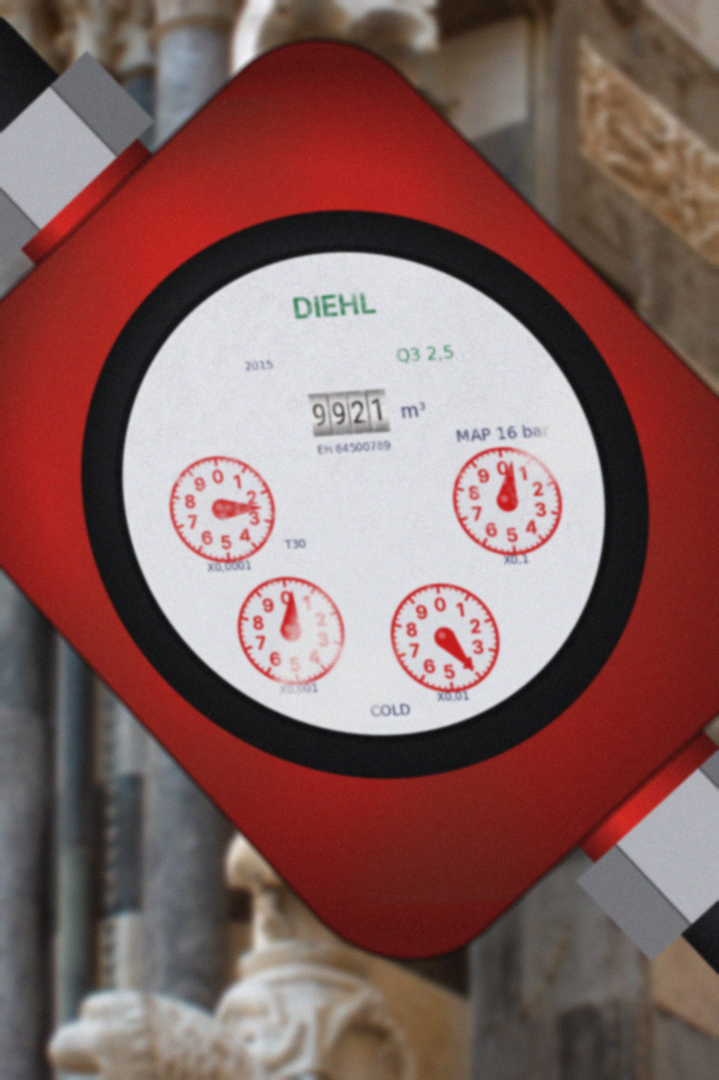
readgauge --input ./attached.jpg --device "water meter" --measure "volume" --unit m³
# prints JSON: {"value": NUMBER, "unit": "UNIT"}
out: {"value": 9921.0402, "unit": "m³"}
